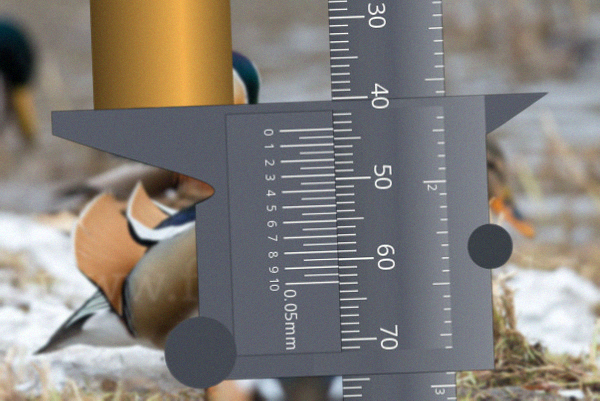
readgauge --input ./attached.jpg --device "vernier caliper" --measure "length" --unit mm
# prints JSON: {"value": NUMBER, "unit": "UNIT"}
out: {"value": 43.8, "unit": "mm"}
